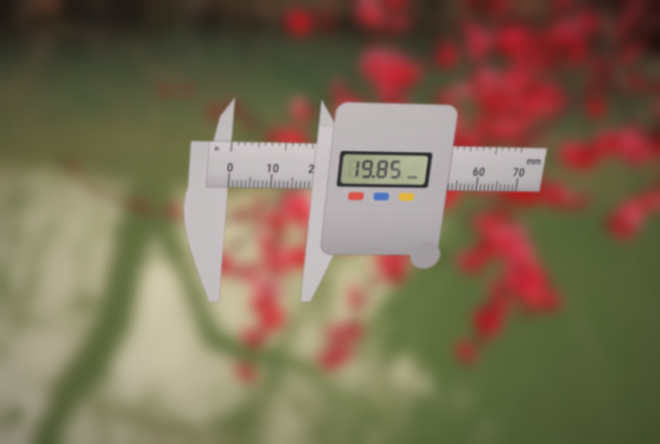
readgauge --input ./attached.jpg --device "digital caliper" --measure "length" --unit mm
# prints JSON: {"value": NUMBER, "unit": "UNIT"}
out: {"value": 19.85, "unit": "mm"}
